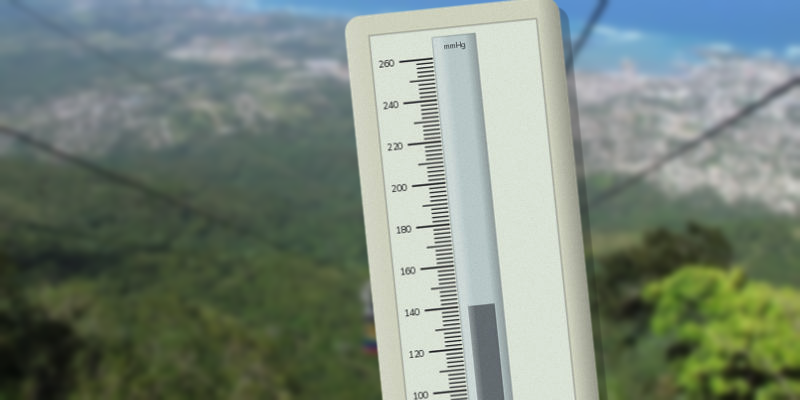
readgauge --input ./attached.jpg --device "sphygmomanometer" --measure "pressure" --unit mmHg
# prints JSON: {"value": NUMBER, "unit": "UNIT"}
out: {"value": 140, "unit": "mmHg"}
